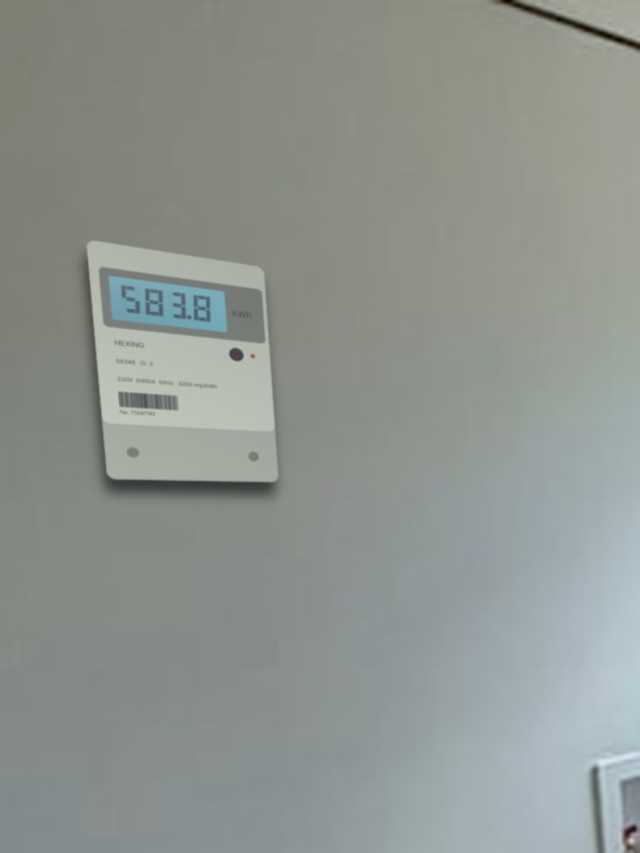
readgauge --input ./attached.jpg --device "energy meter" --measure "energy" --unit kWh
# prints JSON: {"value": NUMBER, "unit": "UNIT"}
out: {"value": 583.8, "unit": "kWh"}
